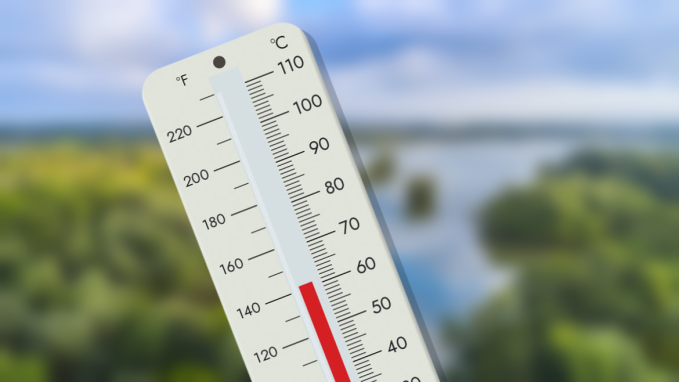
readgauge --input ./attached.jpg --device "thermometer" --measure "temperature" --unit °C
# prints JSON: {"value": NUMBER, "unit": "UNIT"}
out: {"value": 61, "unit": "°C"}
